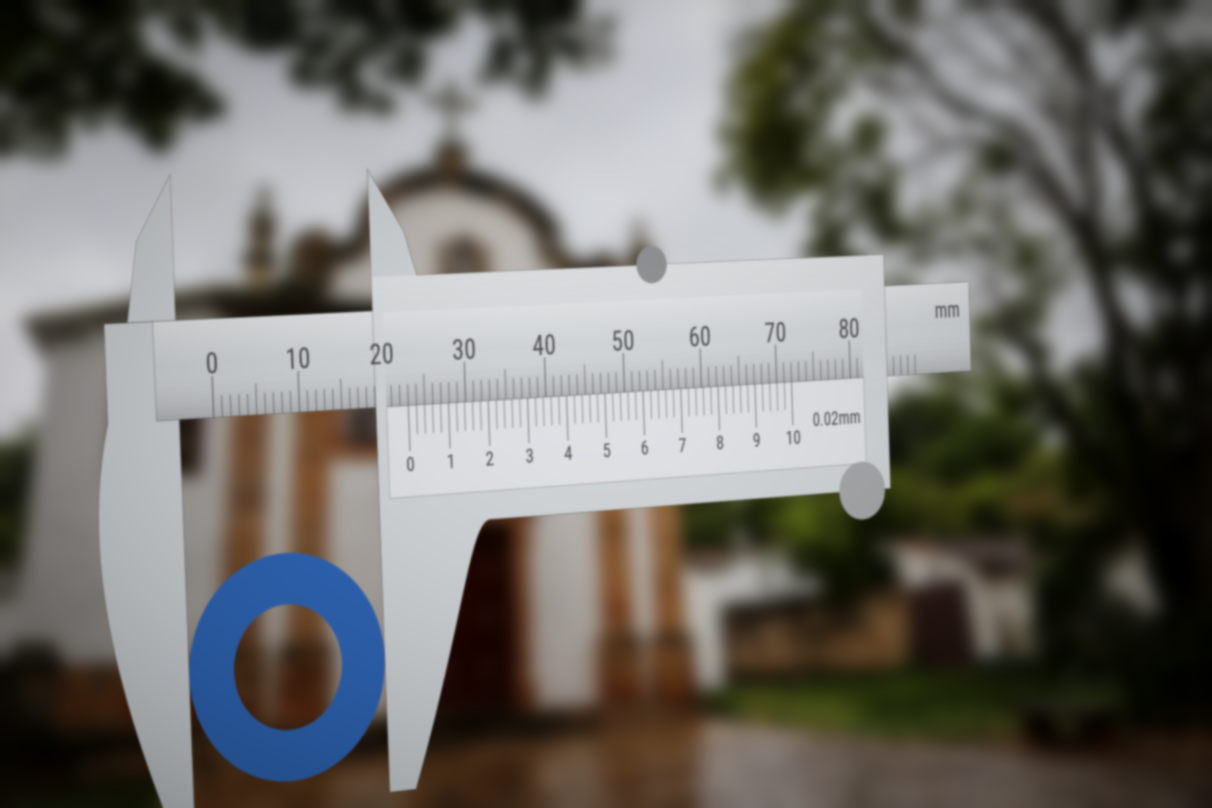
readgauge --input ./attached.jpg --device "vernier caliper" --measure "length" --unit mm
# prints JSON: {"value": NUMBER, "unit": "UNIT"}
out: {"value": 23.0, "unit": "mm"}
